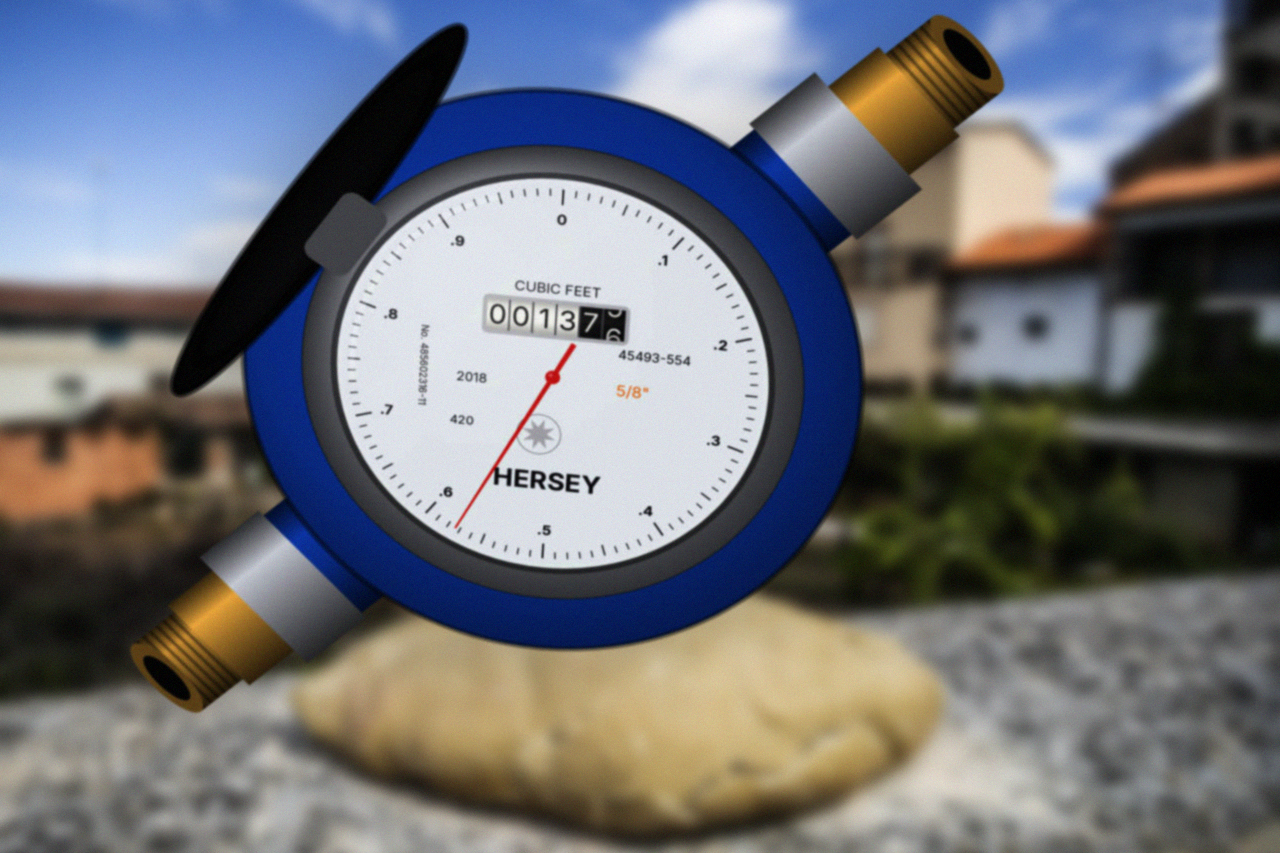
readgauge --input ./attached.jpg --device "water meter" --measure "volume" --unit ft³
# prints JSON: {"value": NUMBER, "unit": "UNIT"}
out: {"value": 1375.57, "unit": "ft³"}
